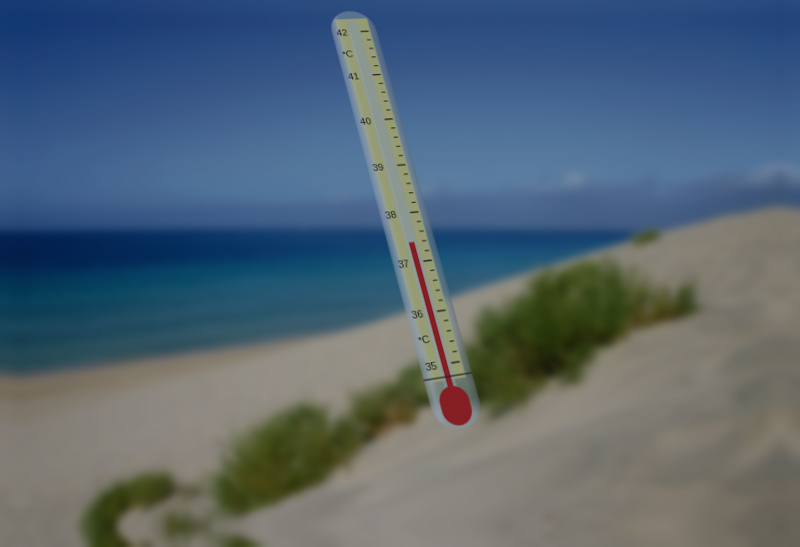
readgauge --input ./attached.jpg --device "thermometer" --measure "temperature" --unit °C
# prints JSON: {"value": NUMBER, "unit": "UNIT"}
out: {"value": 37.4, "unit": "°C"}
